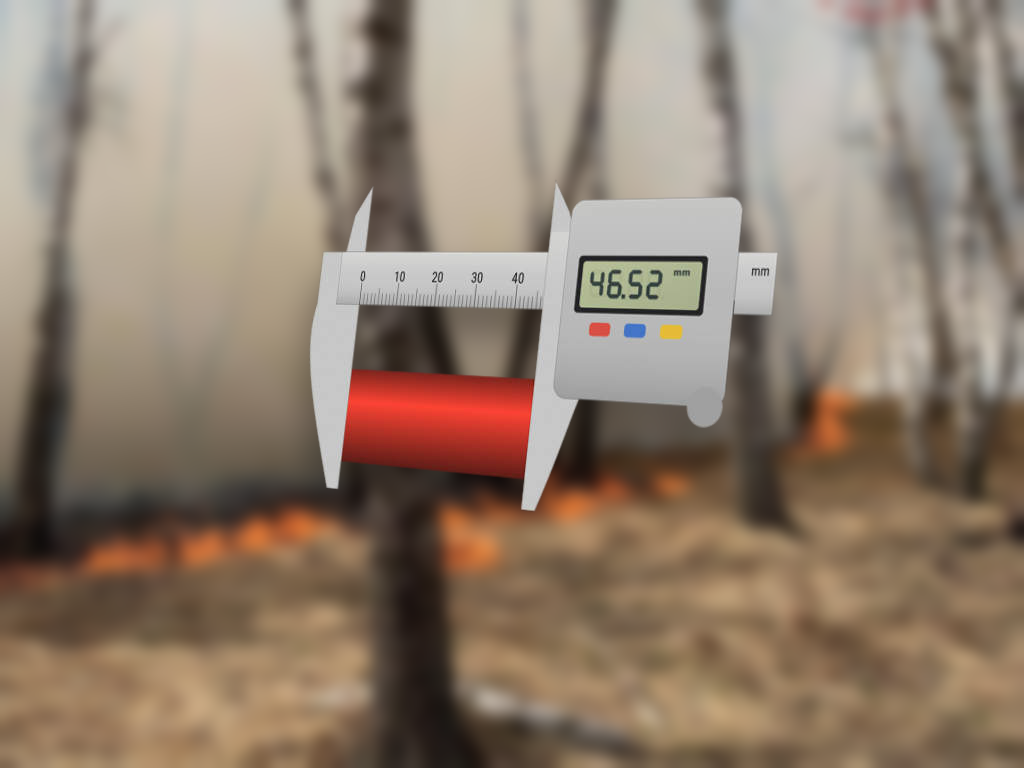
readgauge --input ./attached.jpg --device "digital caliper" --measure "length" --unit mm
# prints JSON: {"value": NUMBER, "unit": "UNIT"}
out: {"value": 46.52, "unit": "mm"}
